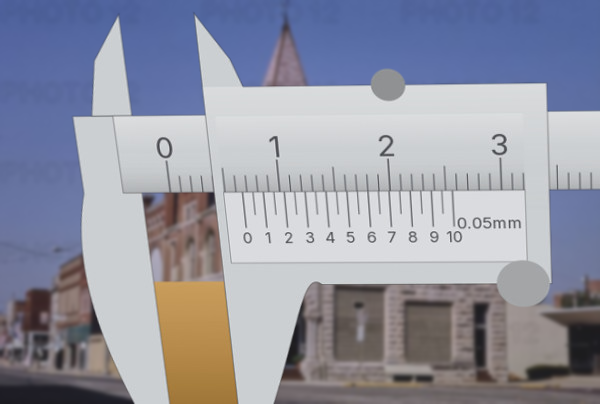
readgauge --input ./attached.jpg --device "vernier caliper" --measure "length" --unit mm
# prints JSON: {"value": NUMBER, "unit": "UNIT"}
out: {"value": 6.6, "unit": "mm"}
